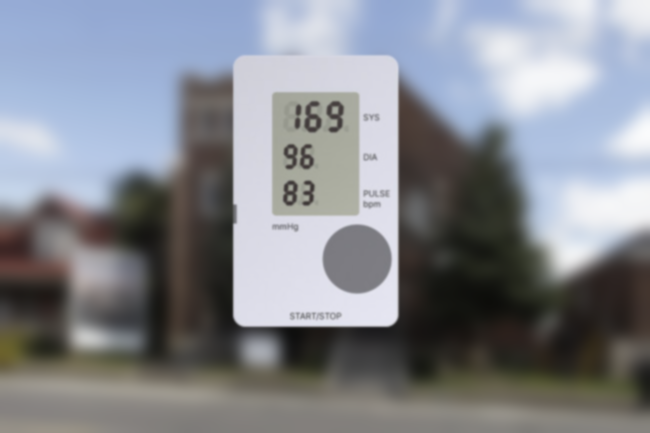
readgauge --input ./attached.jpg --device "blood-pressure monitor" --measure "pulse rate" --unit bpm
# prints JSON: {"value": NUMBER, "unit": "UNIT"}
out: {"value": 83, "unit": "bpm"}
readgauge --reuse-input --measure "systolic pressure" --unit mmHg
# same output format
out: {"value": 169, "unit": "mmHg"}
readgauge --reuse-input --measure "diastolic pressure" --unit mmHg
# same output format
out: {"value": 96, "unit": "mmHg"}
